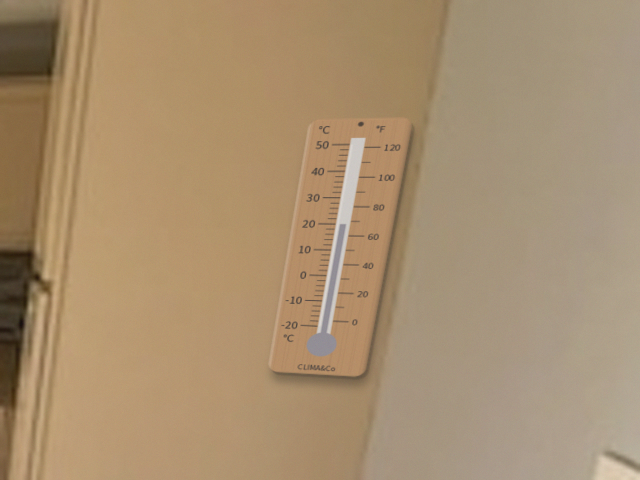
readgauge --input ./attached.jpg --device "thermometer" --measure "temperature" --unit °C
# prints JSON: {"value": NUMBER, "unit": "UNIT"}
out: {"value": 20, "unit": "°C"}
